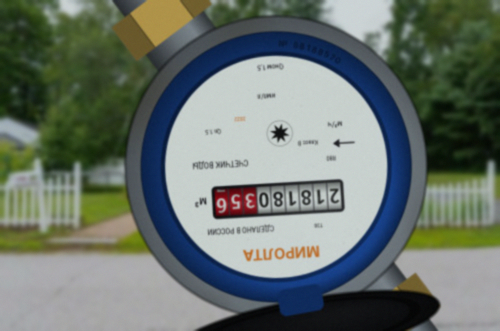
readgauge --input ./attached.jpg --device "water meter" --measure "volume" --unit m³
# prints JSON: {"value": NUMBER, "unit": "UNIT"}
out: {"value": 218180.356, "unit": "m³"}
